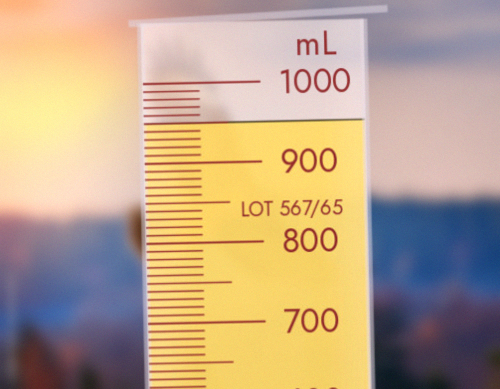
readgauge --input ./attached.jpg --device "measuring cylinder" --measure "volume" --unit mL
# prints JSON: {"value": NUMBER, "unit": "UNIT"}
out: {"value": 950, "unit": "mL"}
